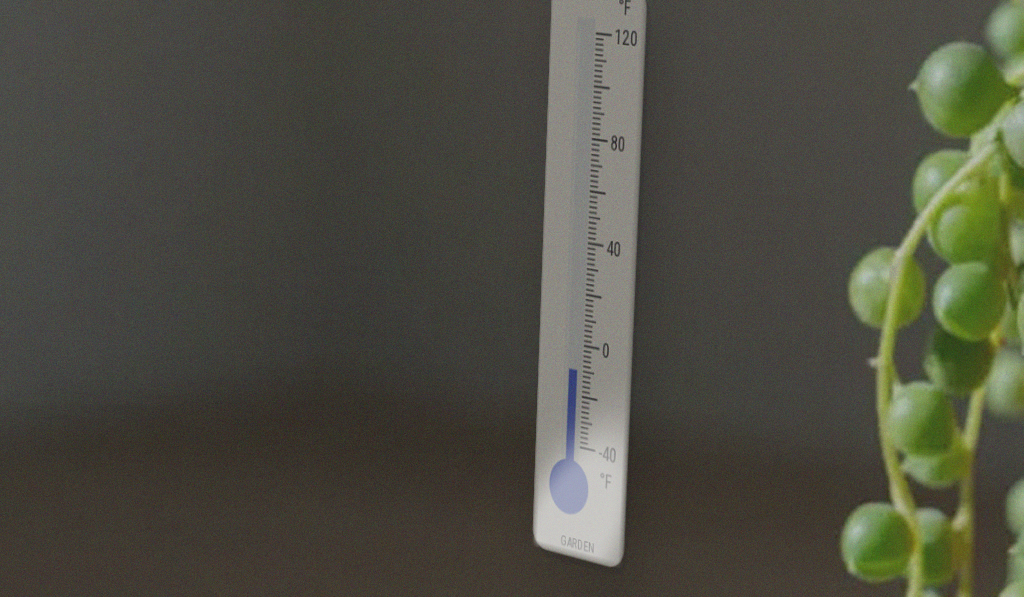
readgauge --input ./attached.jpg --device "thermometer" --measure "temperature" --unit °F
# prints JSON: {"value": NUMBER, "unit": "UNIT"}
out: {"value": -10, "unit": "°F"}
